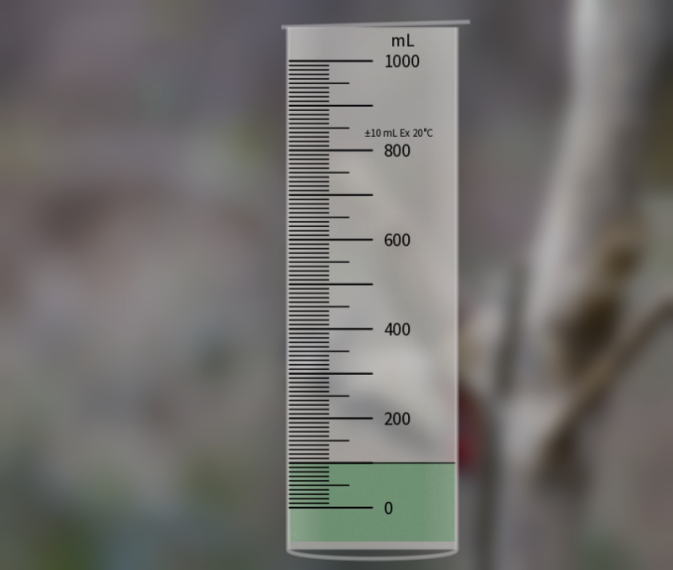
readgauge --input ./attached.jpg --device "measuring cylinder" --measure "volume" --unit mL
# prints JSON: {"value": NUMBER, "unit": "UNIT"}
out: {"value": 100, "unit": "mL"}
